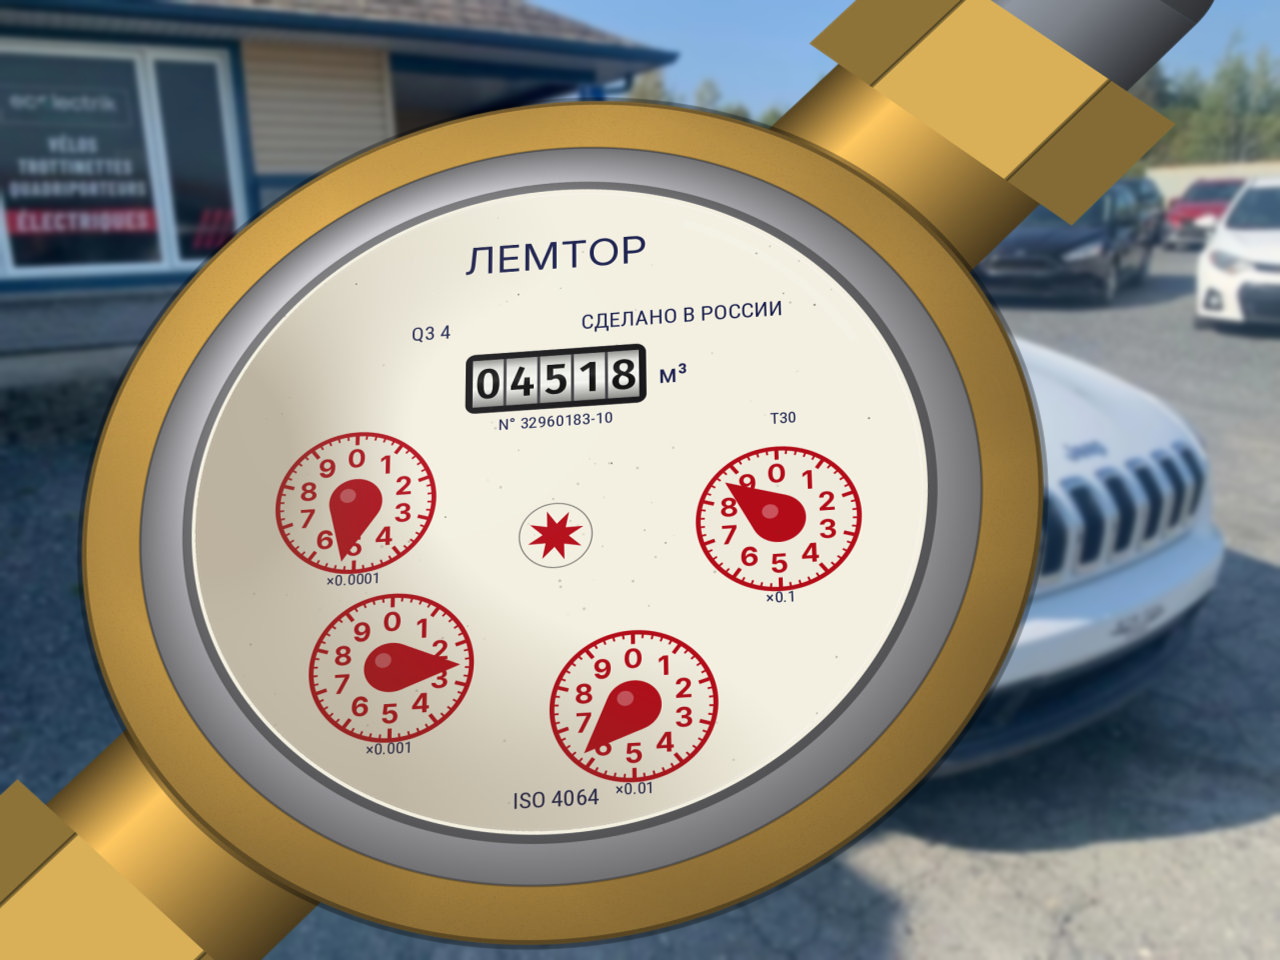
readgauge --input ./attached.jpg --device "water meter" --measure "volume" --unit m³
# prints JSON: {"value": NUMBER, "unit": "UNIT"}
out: {"value": 4518.8625, "unit": "m³"}
